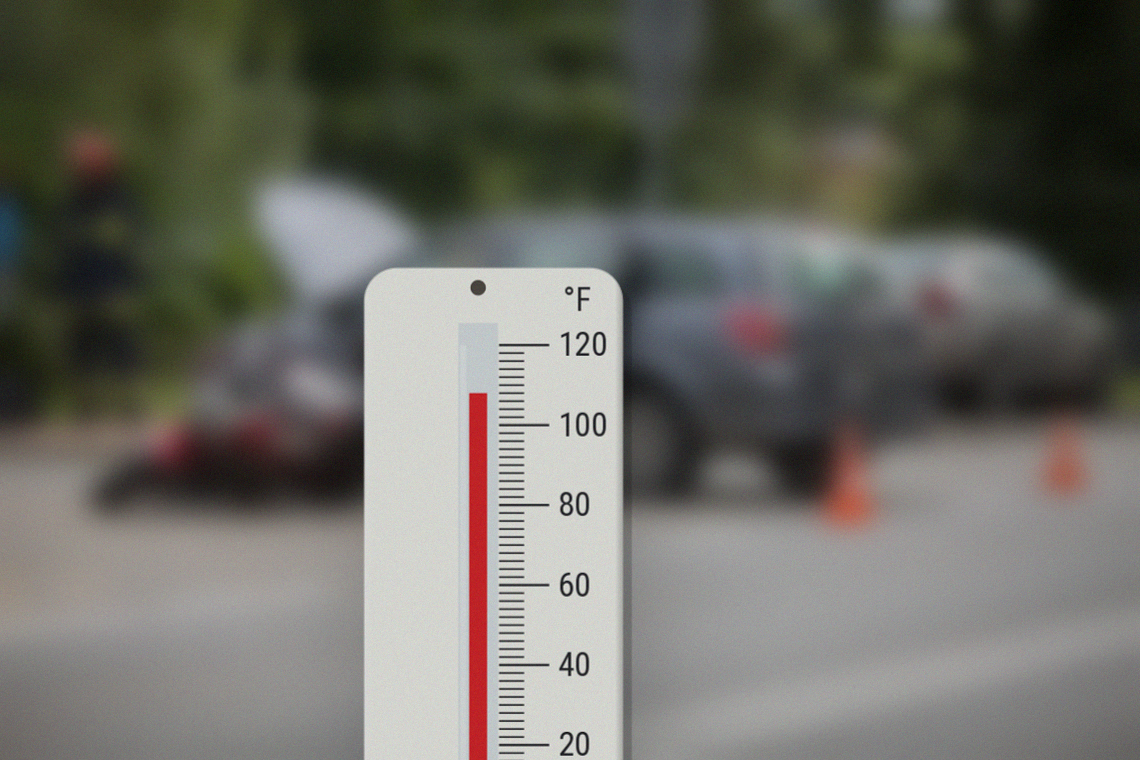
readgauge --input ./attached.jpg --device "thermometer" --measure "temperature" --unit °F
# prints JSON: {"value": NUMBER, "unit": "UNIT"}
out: {"value": 108, "unit": "°F"}
